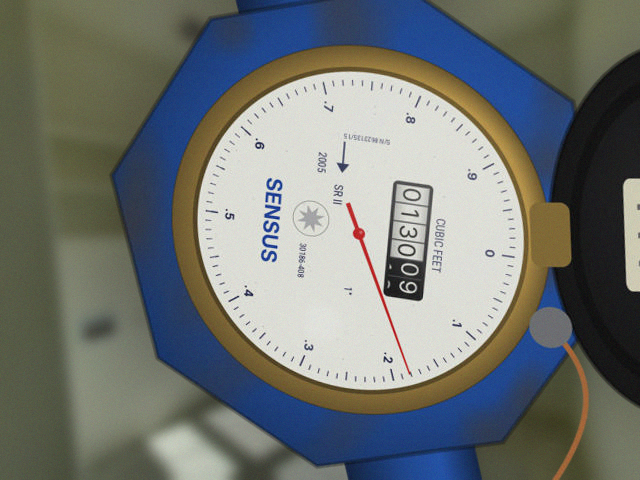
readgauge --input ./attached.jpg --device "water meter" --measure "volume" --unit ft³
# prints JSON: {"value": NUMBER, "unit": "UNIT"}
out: {"value": 13009.18, "unit": "ft³"}
